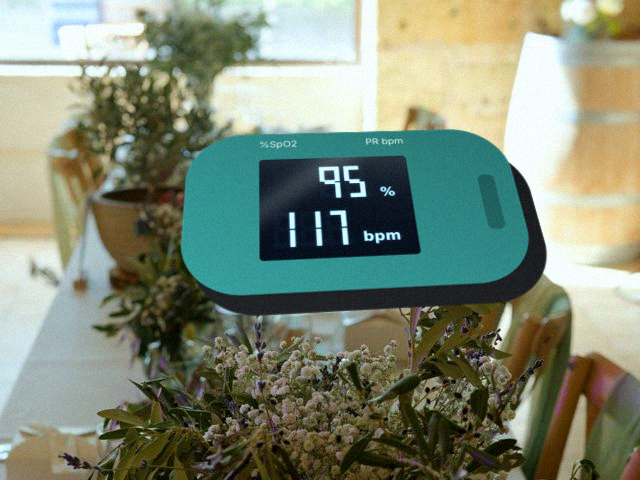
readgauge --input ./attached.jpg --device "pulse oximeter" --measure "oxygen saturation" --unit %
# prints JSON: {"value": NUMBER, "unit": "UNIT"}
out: {"value": 95, "unit": "%"}
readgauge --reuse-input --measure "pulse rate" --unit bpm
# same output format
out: {"value": 117, "unit": "bpm"}
